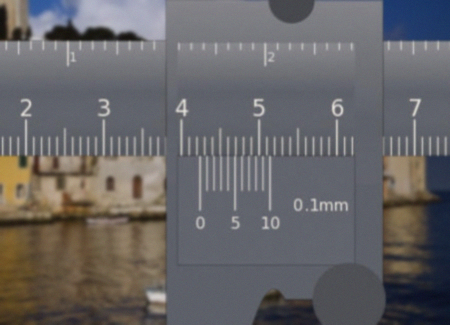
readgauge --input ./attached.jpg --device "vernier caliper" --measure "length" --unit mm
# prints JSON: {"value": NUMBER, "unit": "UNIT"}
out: {"value": 42.4, "unit": "mm"}
